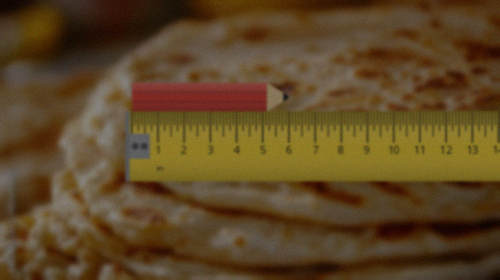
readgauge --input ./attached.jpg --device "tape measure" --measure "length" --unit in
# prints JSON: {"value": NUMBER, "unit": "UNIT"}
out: {"value": 6, "unit": "in"}
